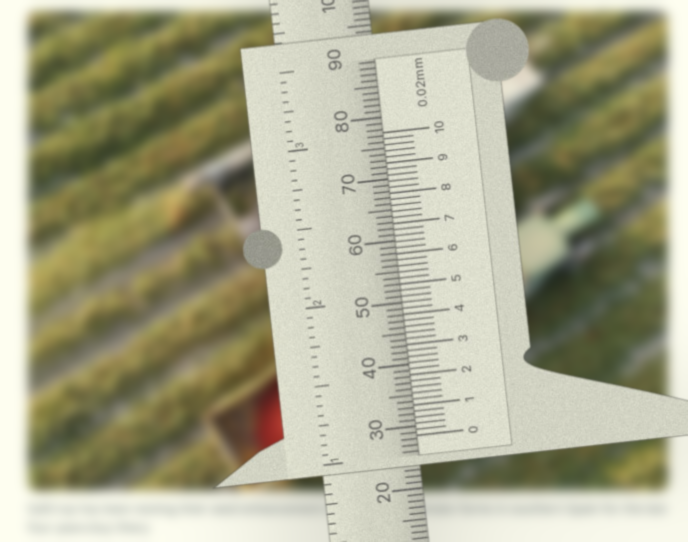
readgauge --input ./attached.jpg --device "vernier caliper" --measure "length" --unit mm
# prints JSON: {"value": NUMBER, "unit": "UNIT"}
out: {"value": 28.5, "unit": "mm"}
